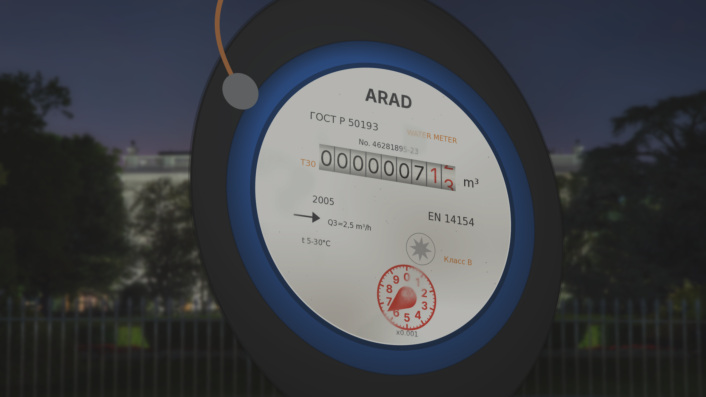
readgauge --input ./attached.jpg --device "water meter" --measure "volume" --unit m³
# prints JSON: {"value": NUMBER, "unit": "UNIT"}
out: {"value": 7.126, "unit": "m³"}
